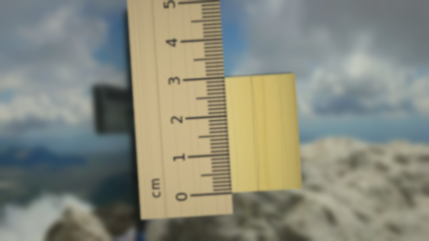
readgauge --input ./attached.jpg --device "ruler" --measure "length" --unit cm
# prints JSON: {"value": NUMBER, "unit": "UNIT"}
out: {"value": 3, "unit": "cm"}
